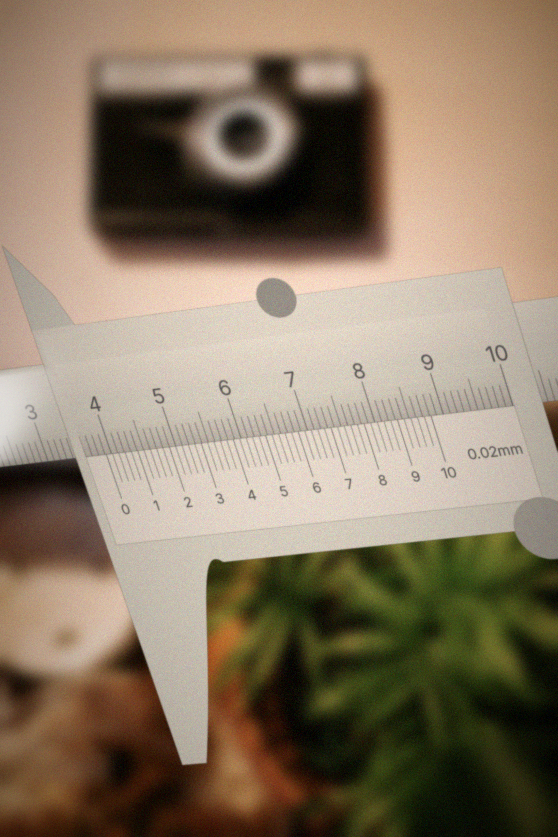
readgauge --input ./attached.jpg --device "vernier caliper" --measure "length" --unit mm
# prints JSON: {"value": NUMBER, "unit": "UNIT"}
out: {"value": 39.2, "unit": "mm"}
